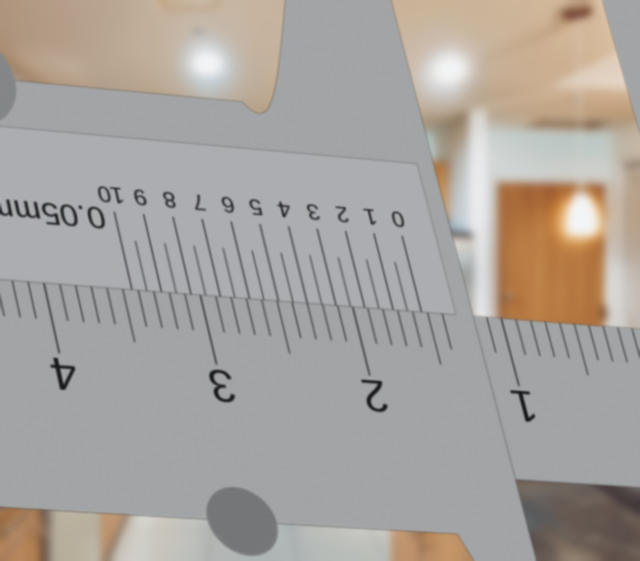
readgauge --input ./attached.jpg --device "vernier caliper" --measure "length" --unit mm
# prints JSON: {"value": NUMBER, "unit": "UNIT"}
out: {"value": 15.4, "unit": "mm"}
